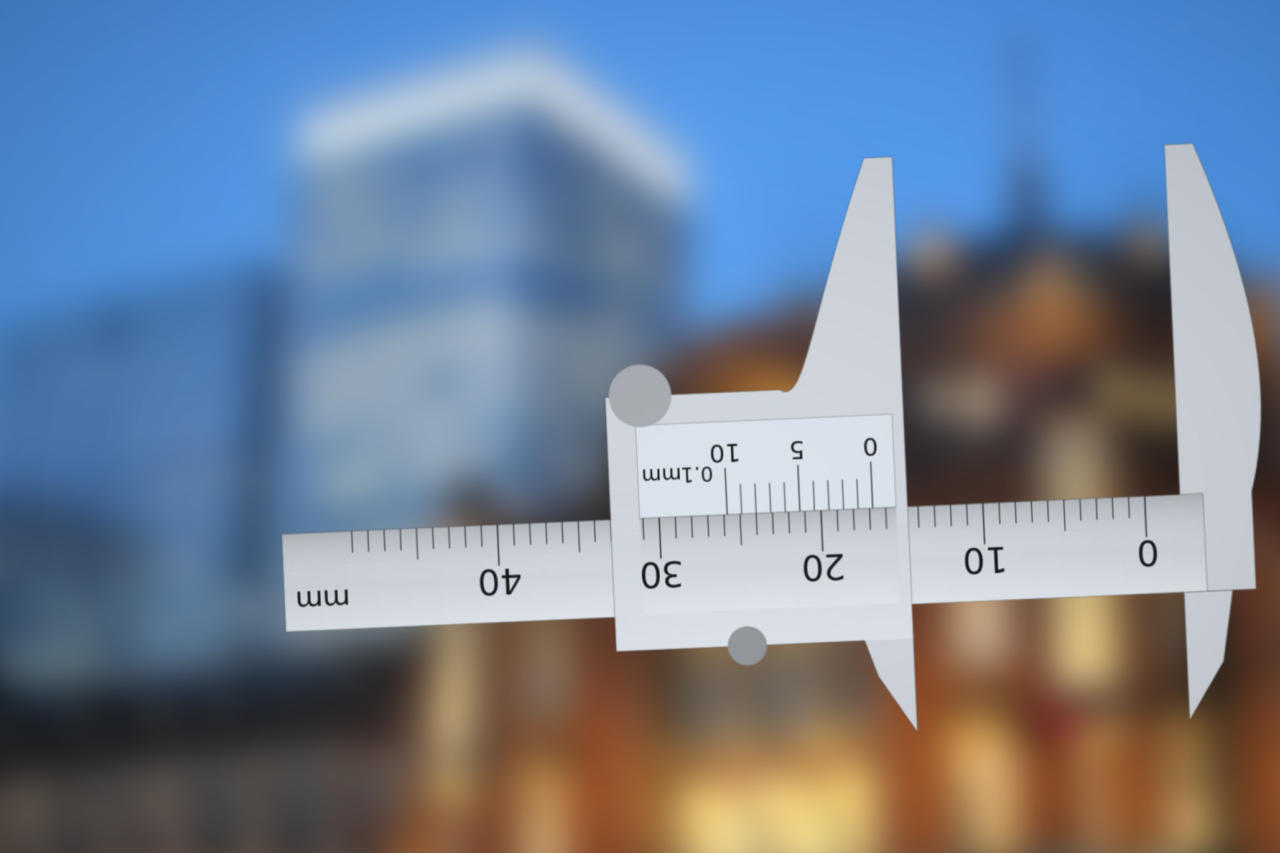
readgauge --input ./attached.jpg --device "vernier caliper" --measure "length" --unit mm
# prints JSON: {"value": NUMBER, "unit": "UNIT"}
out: {"value": 16.8, "unit": "mm"}
